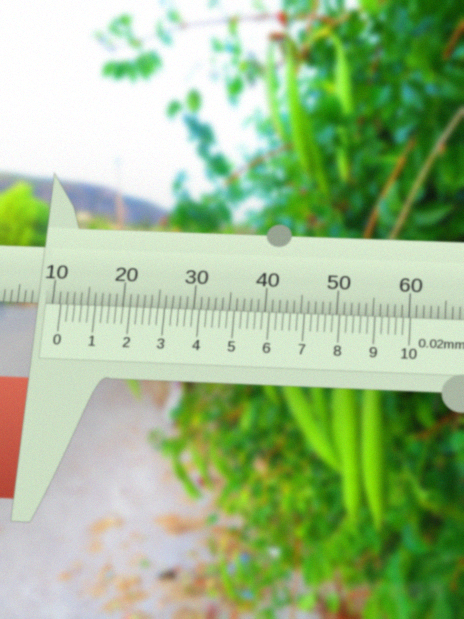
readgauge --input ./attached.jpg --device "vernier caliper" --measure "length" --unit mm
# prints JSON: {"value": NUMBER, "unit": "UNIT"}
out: {"value": 11.2, "unit": "mm"}
